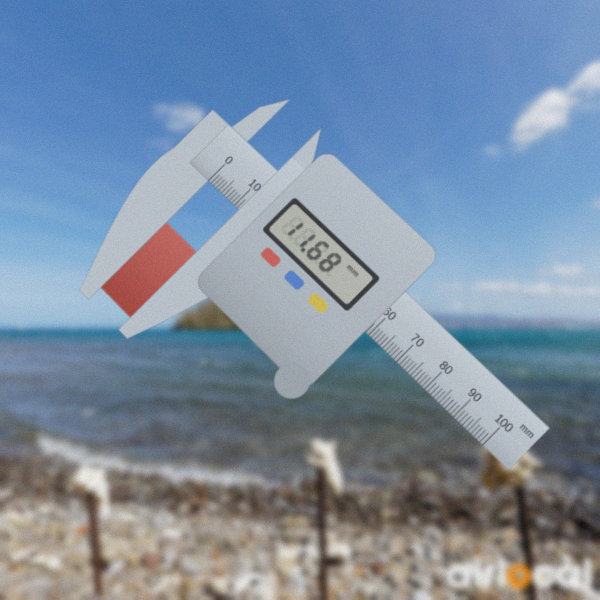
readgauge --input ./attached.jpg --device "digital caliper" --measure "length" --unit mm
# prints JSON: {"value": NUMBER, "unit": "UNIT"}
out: {"value": 11.68, "unit": "mm"}
